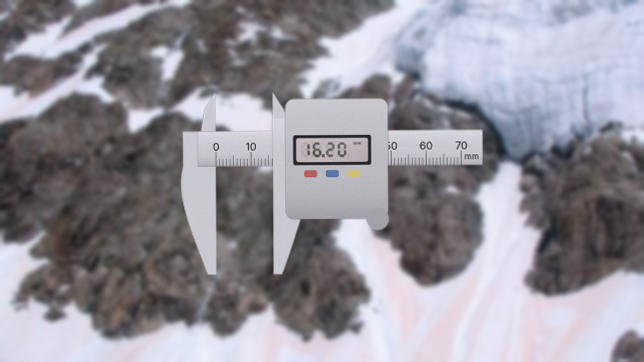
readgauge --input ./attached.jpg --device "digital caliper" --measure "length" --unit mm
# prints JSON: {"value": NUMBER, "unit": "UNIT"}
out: {"value": 16.20, "unit": "mm"}
